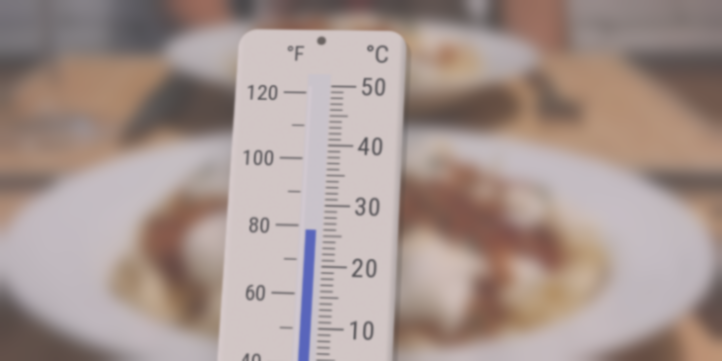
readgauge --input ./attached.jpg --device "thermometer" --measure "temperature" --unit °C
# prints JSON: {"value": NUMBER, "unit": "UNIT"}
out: {"value": 26, "unit": "°C"}
